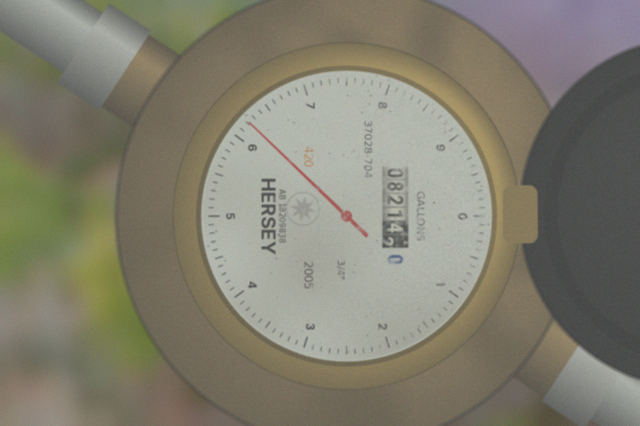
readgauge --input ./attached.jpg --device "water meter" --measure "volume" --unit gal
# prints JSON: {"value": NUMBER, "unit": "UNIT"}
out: {"value": 821416.2, "unit": "gal"}
